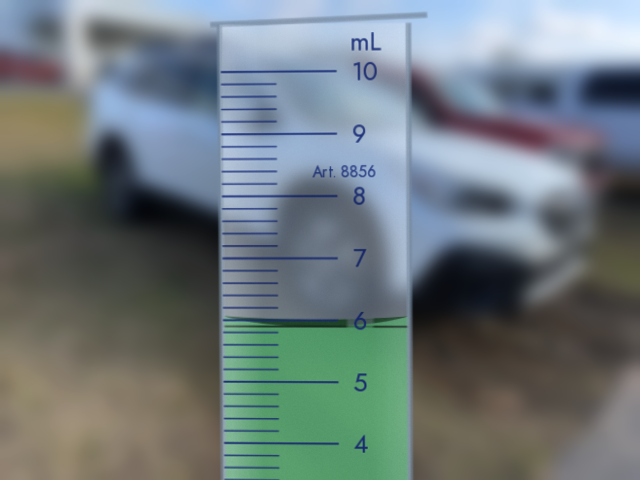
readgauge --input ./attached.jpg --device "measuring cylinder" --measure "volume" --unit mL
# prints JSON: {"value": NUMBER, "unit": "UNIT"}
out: {"value": 5.9, "unit": "mL"}
